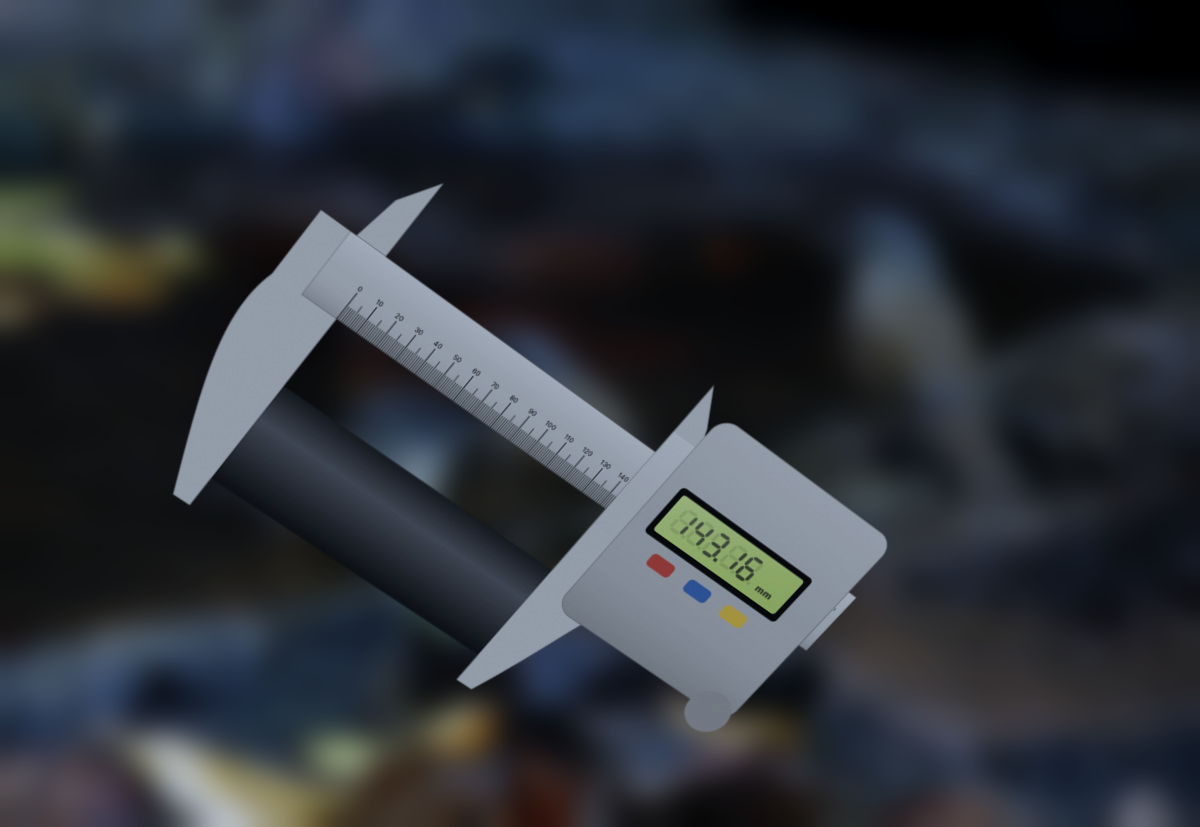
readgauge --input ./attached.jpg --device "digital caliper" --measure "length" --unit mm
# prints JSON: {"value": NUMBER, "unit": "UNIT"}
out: {"value": 143.16, "unit": "mm"}
